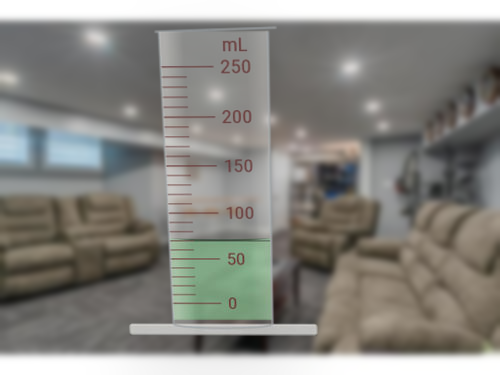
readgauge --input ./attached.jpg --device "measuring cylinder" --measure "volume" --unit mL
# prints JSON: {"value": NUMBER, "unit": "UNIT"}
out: {"value": 70, "unit": "mL"}
